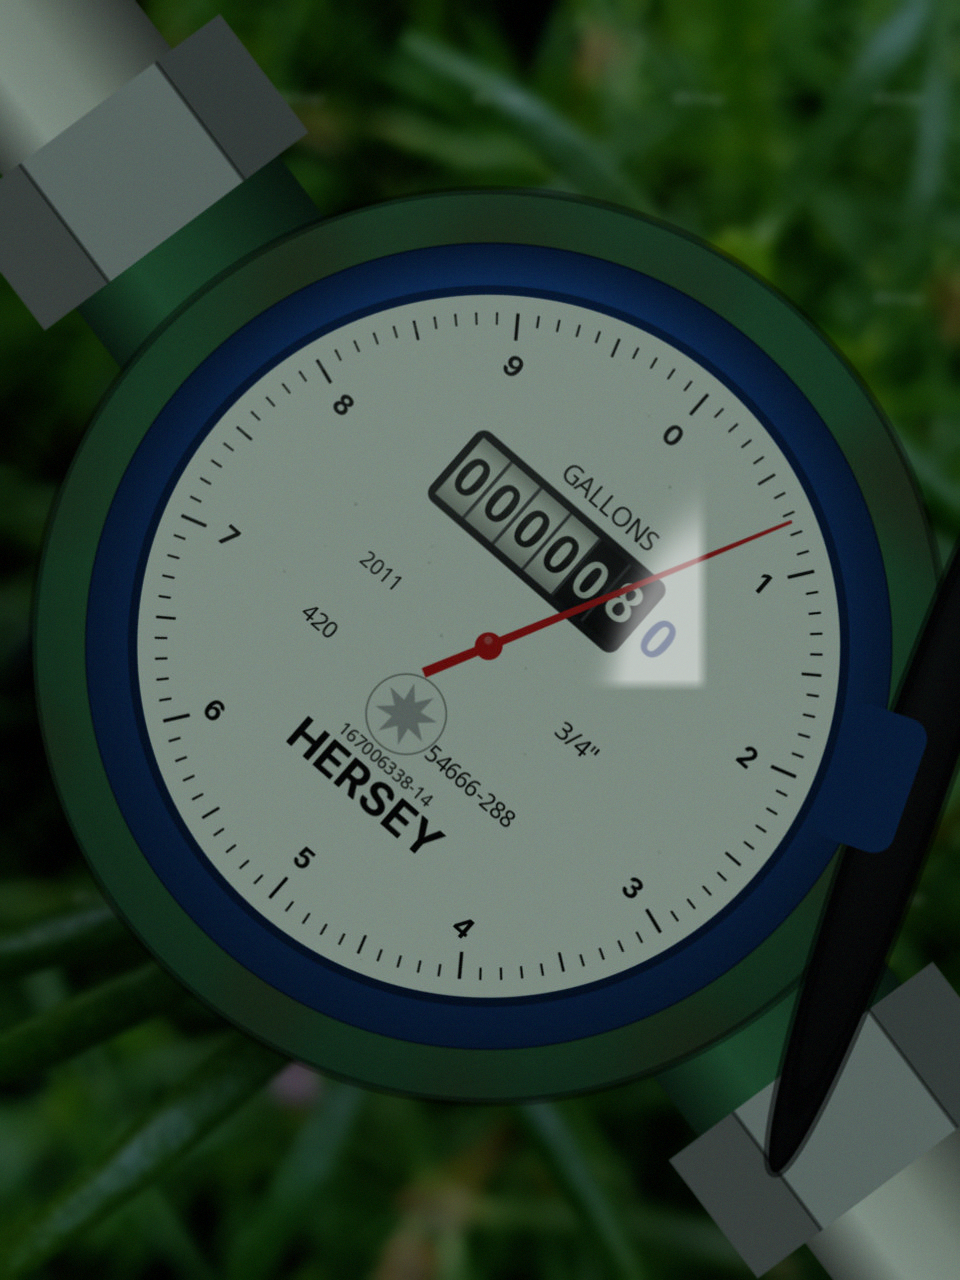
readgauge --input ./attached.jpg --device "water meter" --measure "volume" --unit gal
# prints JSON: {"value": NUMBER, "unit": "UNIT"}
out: {"value": 80.7, "unit": "gal"}
